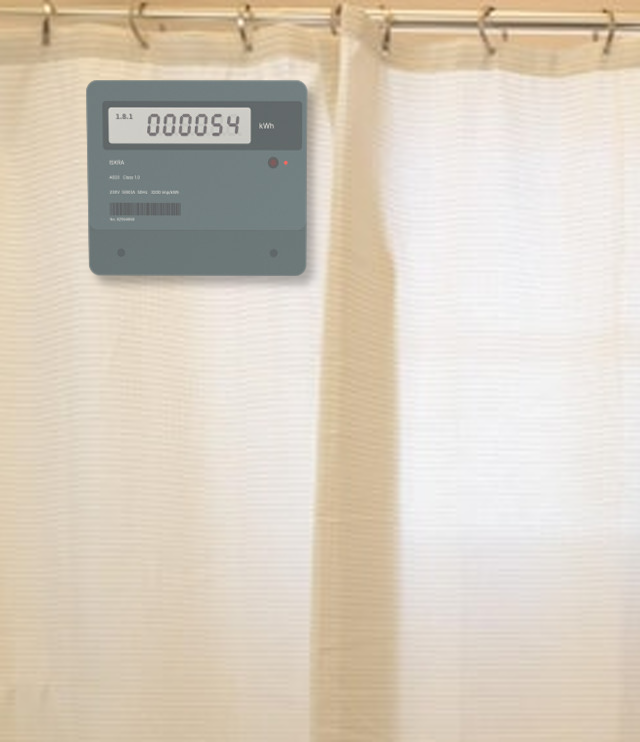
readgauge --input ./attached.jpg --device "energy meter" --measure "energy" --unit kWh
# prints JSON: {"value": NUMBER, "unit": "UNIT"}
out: {"value": 54, "unit": "kWh"}
